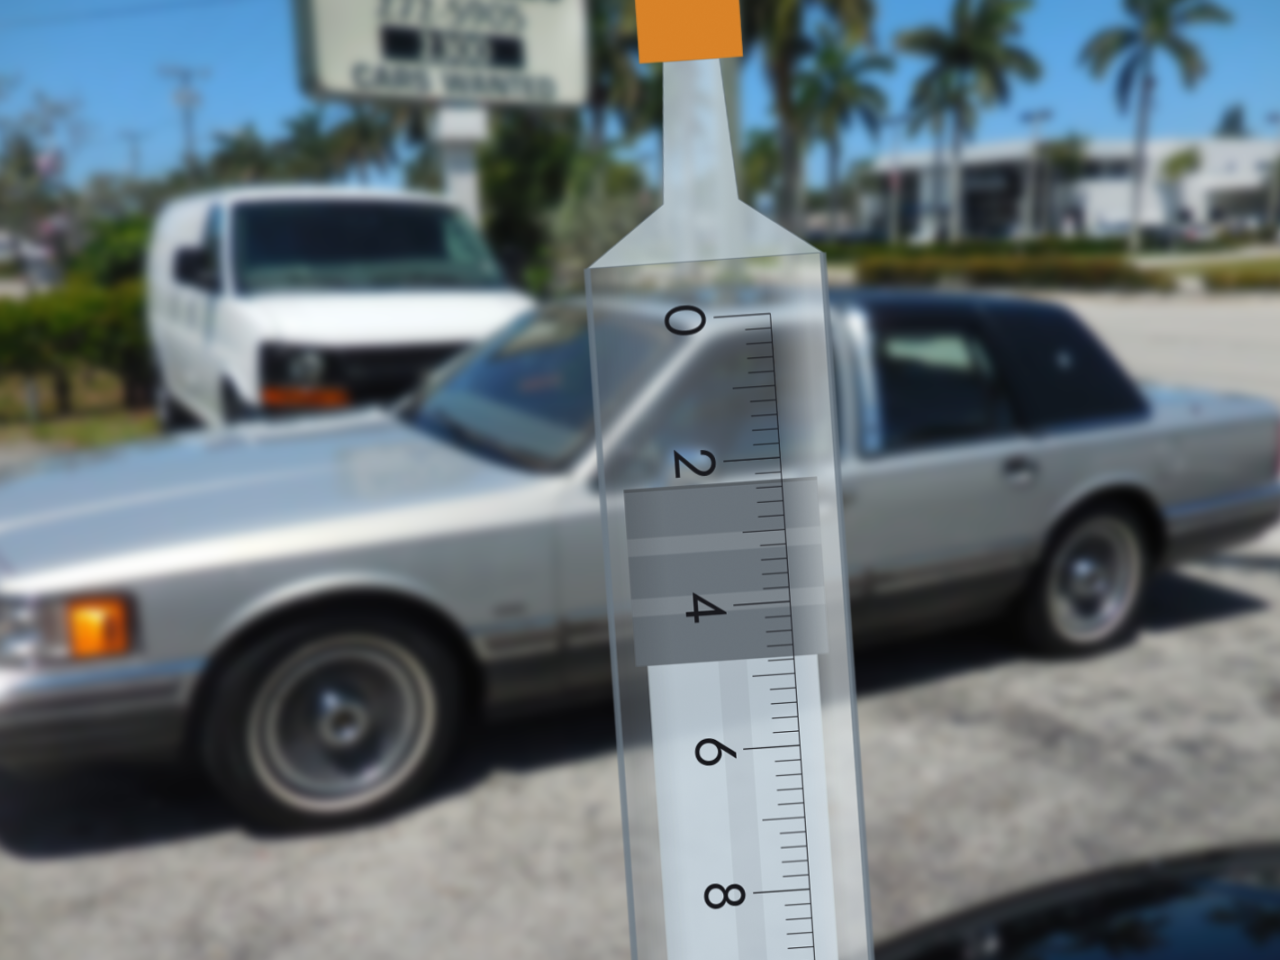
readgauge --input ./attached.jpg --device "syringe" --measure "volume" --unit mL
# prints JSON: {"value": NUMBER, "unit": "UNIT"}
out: {"value": 2.3, "unit": "mL"}
